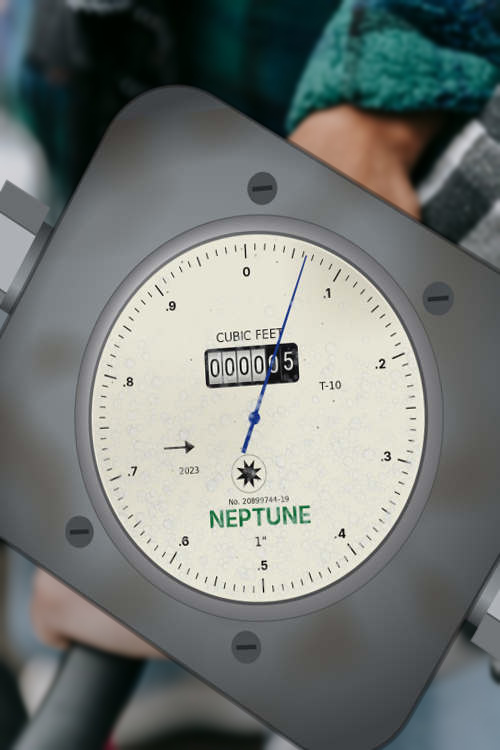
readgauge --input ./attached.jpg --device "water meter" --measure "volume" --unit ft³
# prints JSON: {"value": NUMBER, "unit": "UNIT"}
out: {"value": 5.06, "unit": "ft³"}
